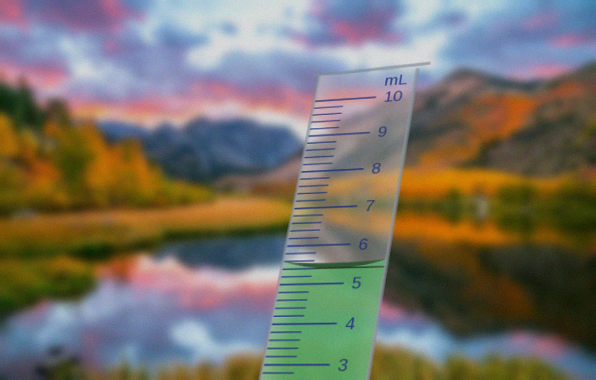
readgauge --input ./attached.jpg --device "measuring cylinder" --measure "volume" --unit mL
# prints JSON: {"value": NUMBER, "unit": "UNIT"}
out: {"value": 5.4, "unit": "mL"}
